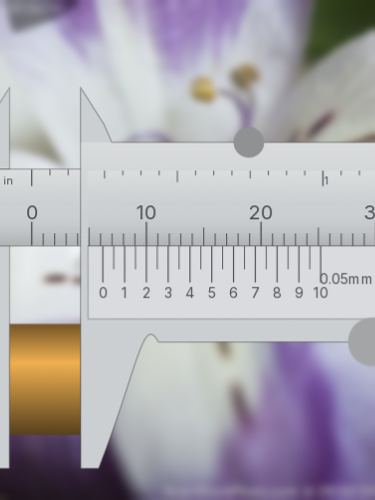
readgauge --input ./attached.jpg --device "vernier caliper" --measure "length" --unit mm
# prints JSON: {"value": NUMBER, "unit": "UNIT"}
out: {"value": 6.2, "unit": "mm"}
